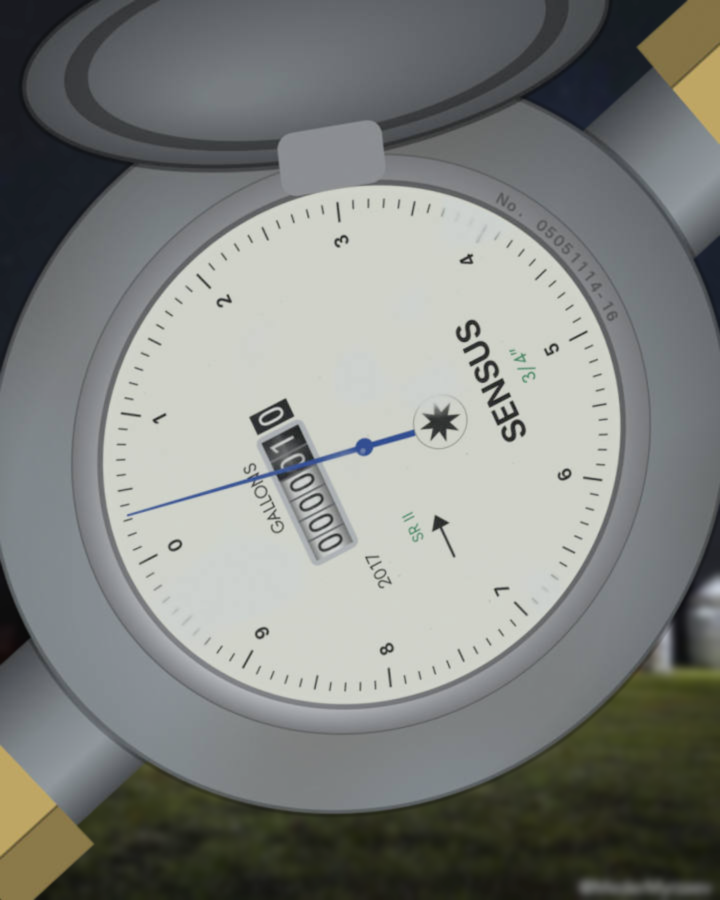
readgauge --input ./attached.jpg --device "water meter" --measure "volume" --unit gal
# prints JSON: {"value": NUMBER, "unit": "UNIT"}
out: {"value": 10.3, "unit": "gal"}
